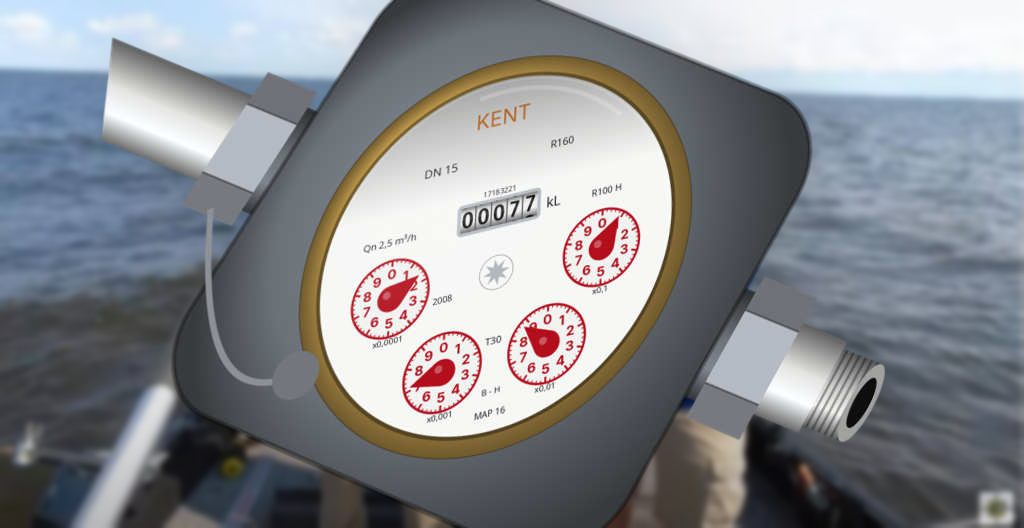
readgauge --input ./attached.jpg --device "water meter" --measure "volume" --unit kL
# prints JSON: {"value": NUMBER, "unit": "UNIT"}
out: {"value": 77.0871, "unit": "kL"}
